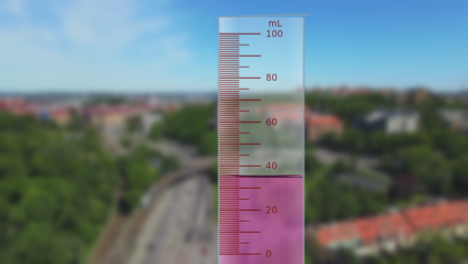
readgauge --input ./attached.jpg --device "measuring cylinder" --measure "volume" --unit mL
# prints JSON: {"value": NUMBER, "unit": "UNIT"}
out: {"value": 35, "unit": "mL"}
